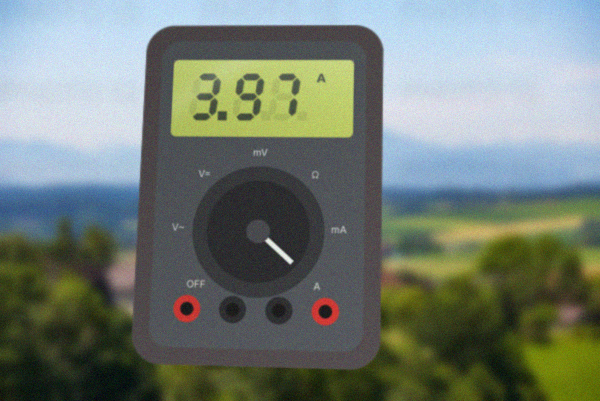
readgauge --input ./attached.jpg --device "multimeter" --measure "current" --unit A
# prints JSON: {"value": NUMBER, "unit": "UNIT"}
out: {"value": 3.97, "unit": "A"}
